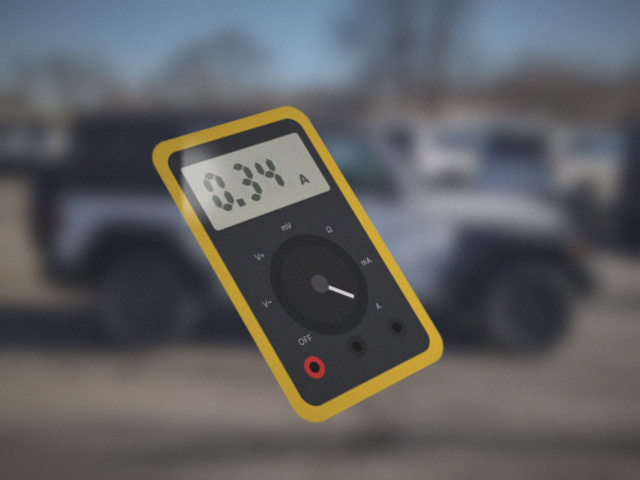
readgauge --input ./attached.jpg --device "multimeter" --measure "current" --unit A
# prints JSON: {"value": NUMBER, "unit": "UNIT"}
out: {"value": 0.34, "unit": "A"}
